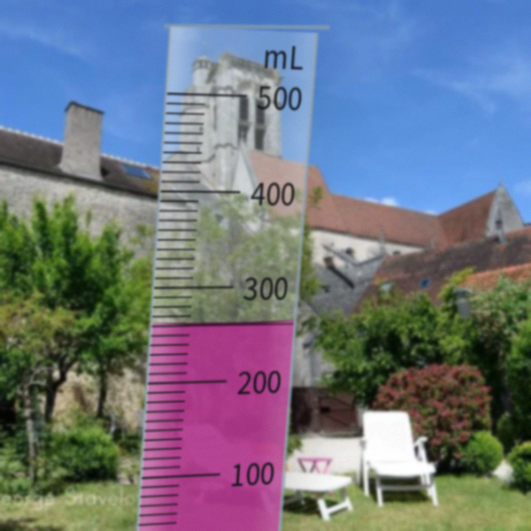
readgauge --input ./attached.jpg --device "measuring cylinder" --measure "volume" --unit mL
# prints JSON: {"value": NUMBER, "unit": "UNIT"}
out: {"value": 260, "unit": "mL"}
